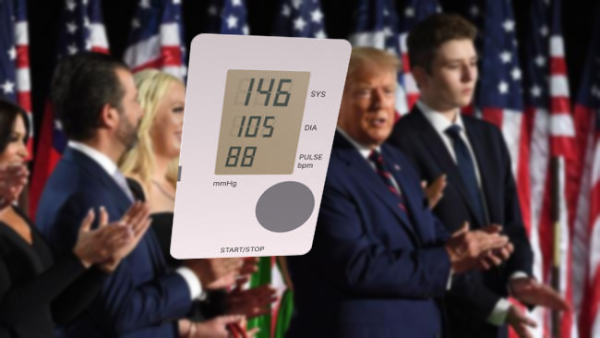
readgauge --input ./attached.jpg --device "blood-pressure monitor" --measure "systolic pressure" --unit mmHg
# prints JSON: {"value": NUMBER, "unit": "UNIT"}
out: {"value": 146, "unit": "mmHg"}
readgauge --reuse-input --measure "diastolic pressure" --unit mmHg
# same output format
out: {"value": 105, "unit": "mmHg"}
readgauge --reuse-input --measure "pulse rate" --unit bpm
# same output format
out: {"value": 88, "unit": "bpm"}
